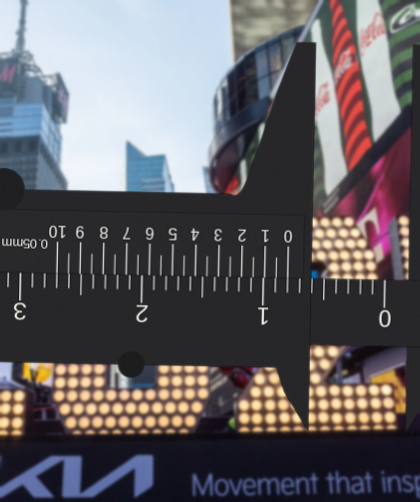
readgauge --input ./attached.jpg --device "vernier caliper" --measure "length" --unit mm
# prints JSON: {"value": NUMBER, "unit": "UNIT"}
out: {"value": 8.0, "unit": "mm"}
